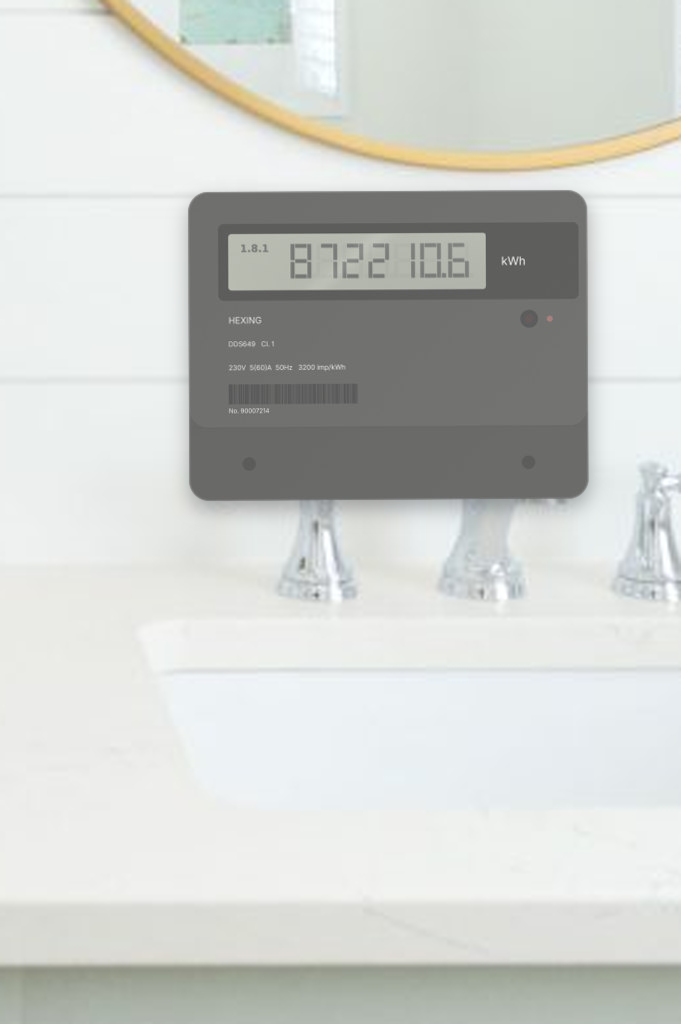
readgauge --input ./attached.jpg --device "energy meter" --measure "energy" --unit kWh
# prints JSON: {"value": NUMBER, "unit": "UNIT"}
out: {"value": 872210.6, "unit": "kWh"}
